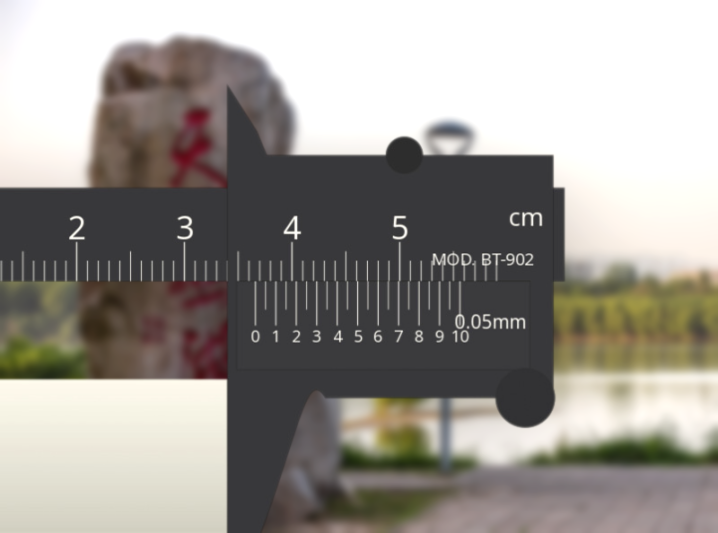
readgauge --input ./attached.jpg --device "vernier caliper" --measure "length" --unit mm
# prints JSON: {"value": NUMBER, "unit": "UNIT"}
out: {"value": 36.6, "unit": "mm"}
